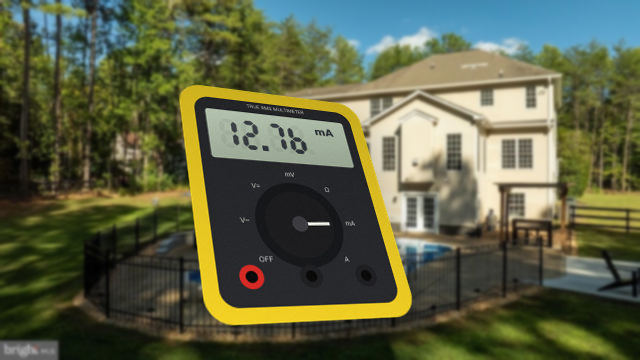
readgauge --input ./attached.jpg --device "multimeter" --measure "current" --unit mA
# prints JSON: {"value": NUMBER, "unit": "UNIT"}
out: {"value": 12.76, "unit": "mA"}
